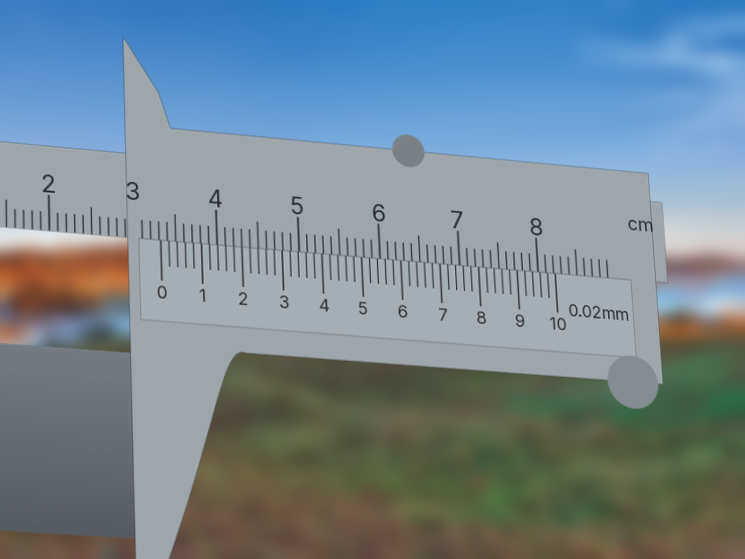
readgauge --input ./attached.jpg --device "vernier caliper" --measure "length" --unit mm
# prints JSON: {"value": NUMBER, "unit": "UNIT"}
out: {"value": 33.2, "unit": "mm"}
